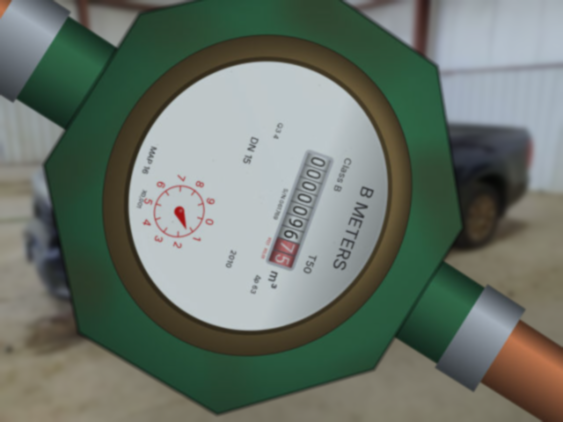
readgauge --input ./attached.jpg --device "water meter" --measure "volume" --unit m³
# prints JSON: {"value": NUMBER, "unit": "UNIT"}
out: {"value": 96.751, "unit": "m³"}
